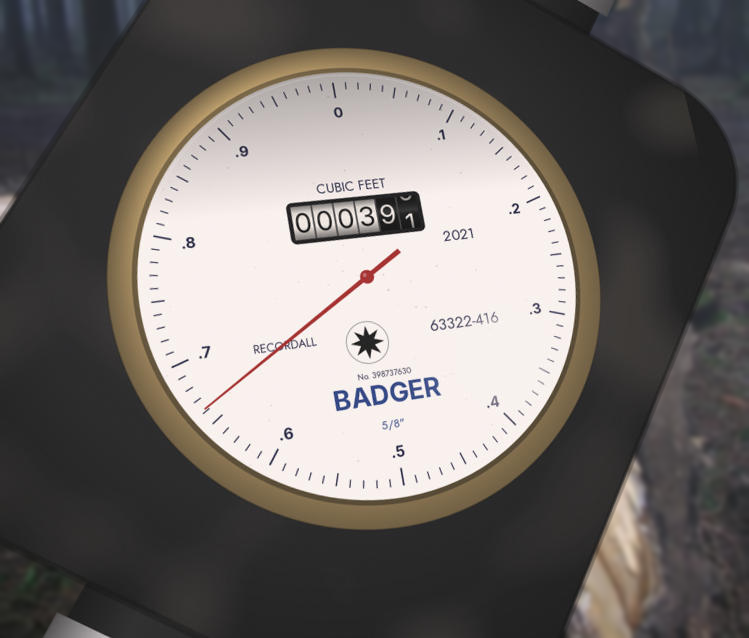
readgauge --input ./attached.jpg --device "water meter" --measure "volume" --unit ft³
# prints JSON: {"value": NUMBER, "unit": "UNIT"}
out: {"value": 390.66, "unit": "ft³"}
